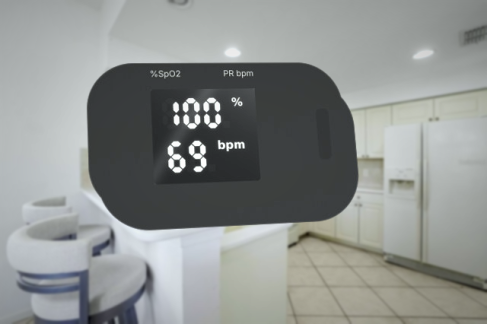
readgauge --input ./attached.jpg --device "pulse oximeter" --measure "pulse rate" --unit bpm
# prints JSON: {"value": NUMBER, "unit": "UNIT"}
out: {"value": 69, "unit": "bpm"}
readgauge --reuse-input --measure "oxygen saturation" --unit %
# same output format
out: {"value": 100, "unit": "%"}
